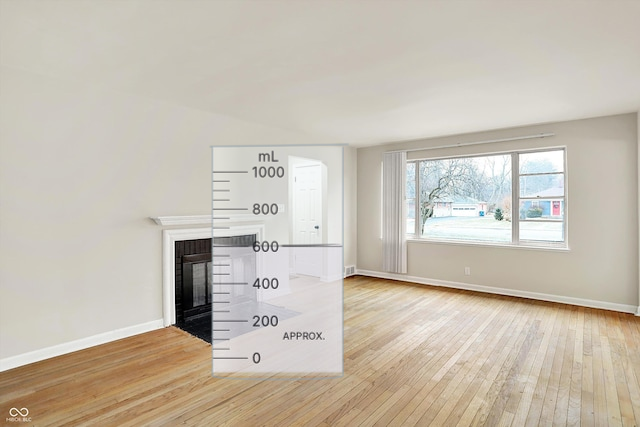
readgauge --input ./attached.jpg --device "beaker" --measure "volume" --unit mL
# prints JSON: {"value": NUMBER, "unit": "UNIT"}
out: {"value": 600, "unit": "mL"}
